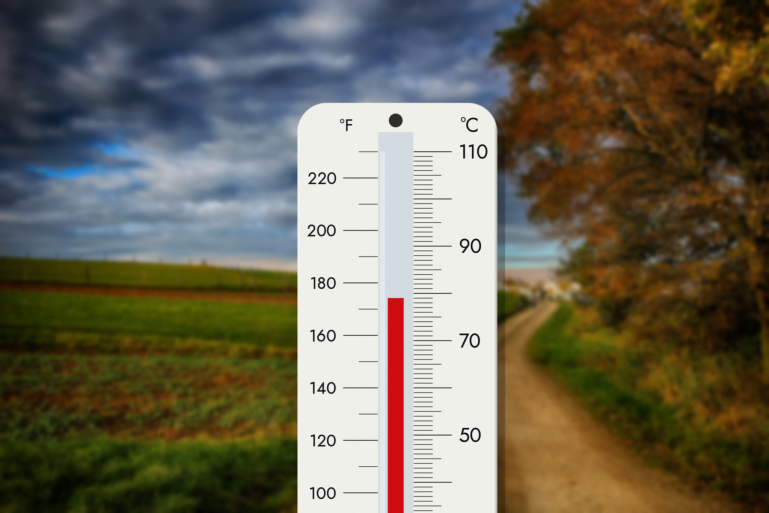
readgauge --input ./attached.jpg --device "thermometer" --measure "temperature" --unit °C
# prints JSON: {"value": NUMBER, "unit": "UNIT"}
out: {"value": 79, "unit": "°C"}
